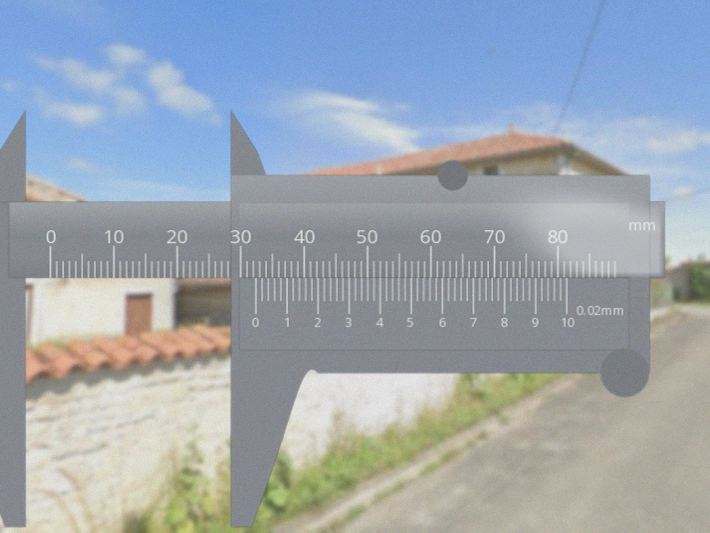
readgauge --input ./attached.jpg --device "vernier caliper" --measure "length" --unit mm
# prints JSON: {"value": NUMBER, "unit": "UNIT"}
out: {"value": 32.4, "unit": "mm"}
